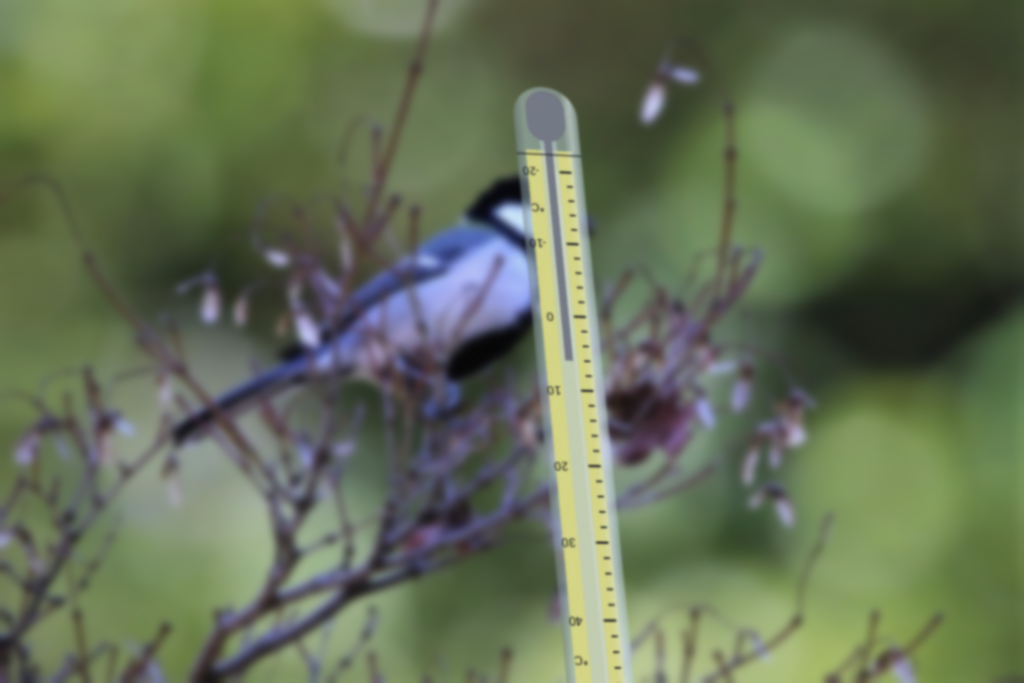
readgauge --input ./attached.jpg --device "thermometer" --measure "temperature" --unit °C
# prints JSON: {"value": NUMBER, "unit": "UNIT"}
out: {"value": 6, "unit": "°C"}
